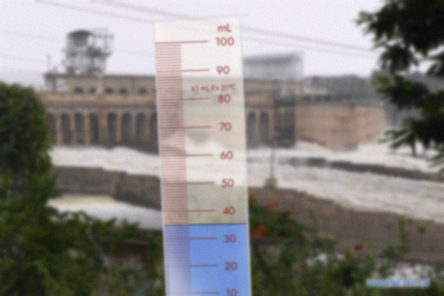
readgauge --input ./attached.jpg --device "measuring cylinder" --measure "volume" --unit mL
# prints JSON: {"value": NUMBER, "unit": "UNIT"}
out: {"value": 35, "unit": "mL"}
